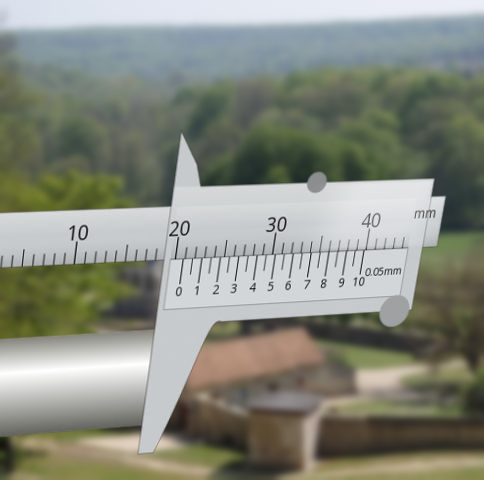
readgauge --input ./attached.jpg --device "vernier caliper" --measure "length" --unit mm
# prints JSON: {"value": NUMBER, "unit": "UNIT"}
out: {"value": 20.8, "unit": "mm"}
